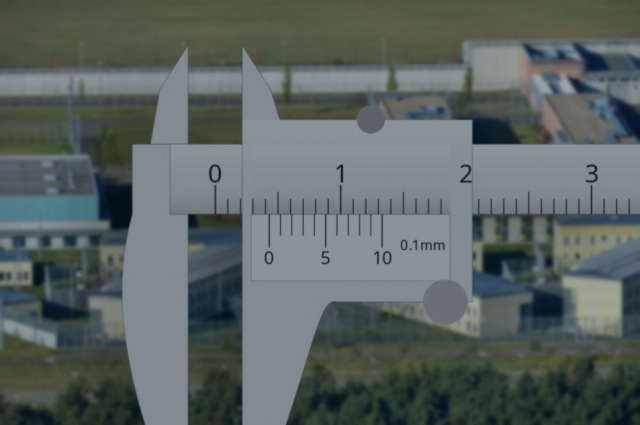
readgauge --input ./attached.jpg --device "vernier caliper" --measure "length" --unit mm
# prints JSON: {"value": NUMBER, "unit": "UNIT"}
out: {"value": 4.3, "unit": "mm"}
